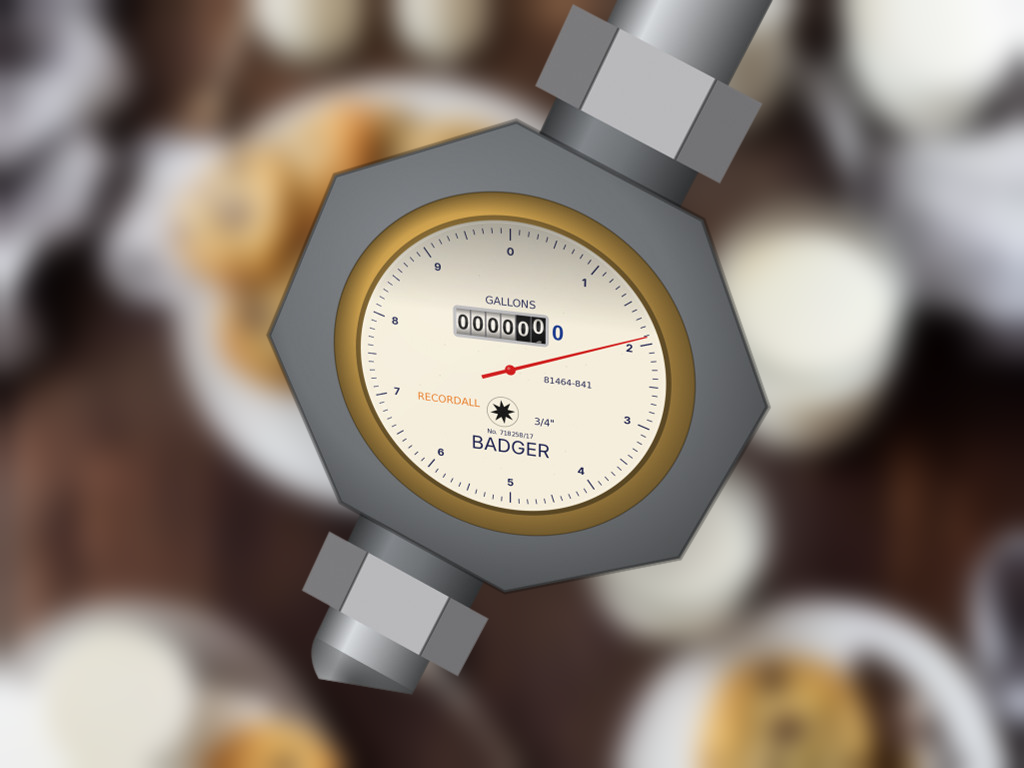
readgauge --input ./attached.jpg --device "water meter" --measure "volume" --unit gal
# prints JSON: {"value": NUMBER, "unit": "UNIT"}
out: {"value": 1.9, "unit": "gal"}
